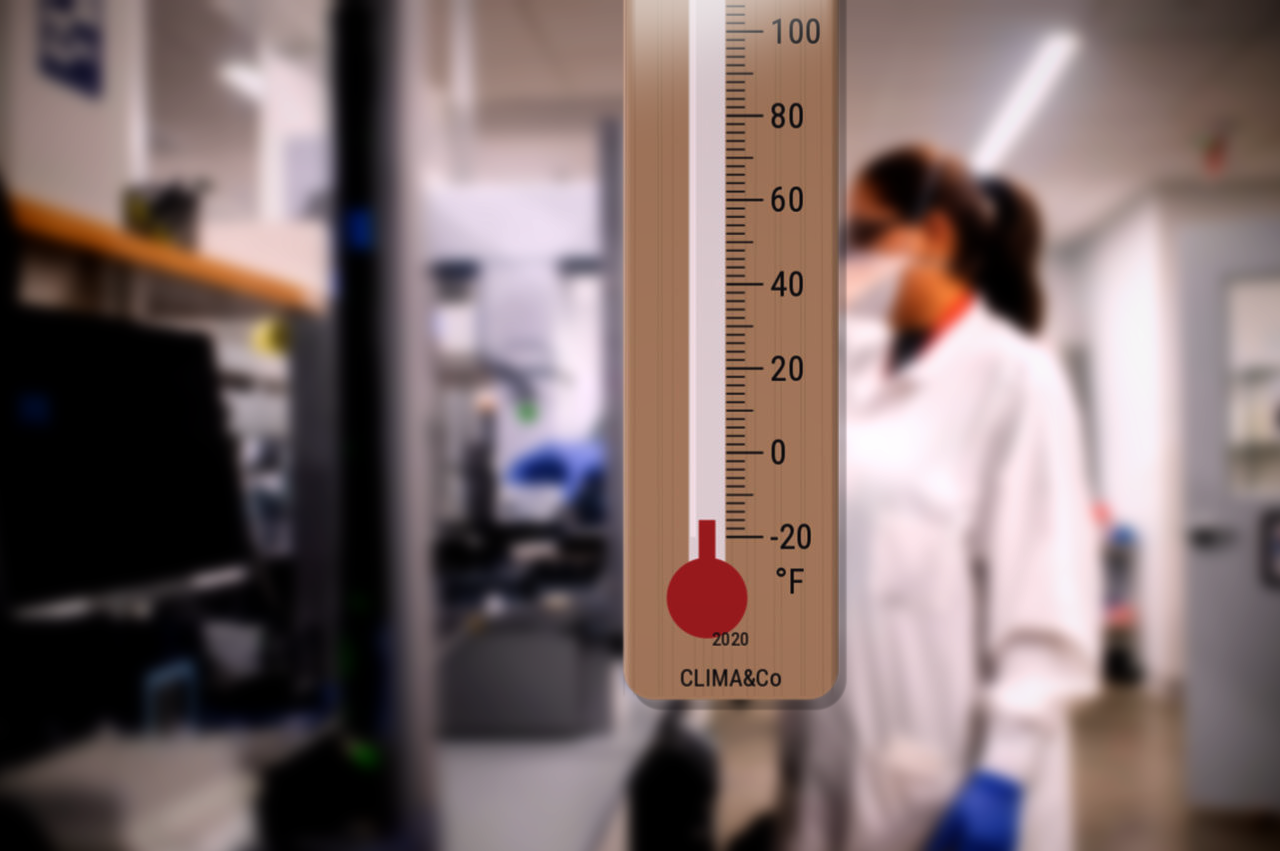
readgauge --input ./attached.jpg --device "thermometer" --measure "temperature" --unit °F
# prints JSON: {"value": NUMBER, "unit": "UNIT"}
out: {"value": -16, "unit": "°F"}
